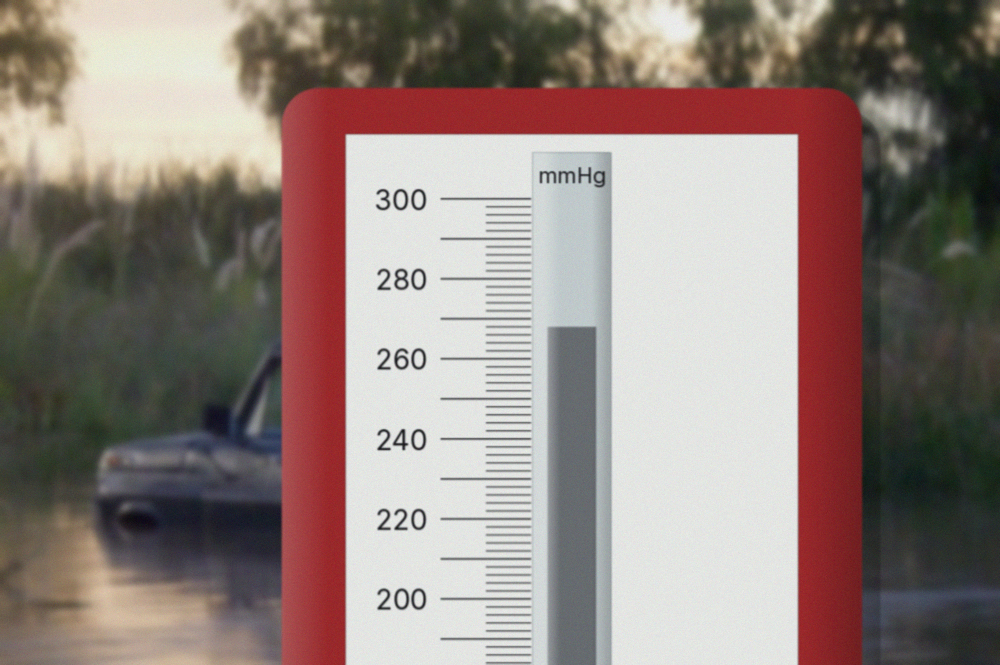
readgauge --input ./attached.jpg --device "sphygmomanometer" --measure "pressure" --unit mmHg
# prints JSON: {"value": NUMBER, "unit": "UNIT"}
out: {"value": 268, "unit": "mmHg"}
